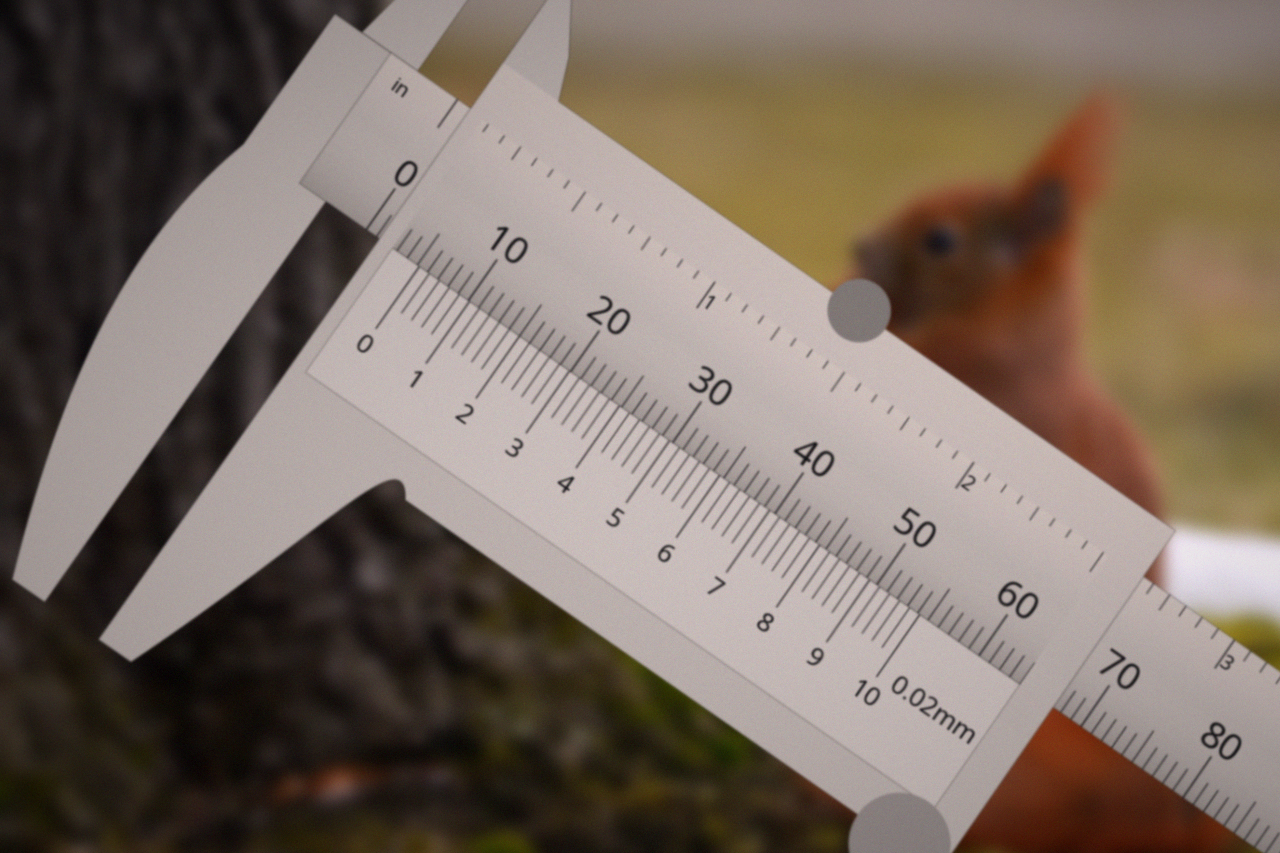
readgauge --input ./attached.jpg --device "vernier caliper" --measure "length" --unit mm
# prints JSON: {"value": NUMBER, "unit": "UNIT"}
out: {"value": 5.2, "unit": "mm"}
